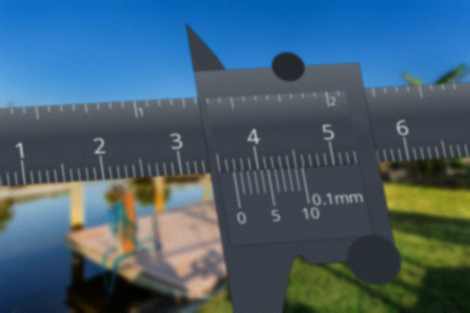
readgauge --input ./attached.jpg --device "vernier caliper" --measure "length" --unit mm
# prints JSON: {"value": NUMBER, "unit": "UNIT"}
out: {"value": 36.8, "unit": "mm"}
